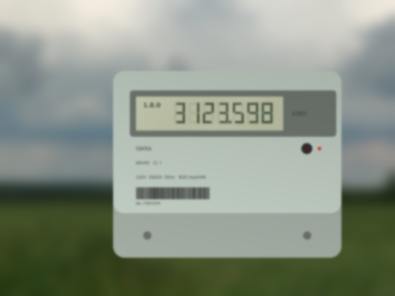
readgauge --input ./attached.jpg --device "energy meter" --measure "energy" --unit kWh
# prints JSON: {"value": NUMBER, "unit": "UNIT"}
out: {"value": 3123.598, "unit": "kWh"}
